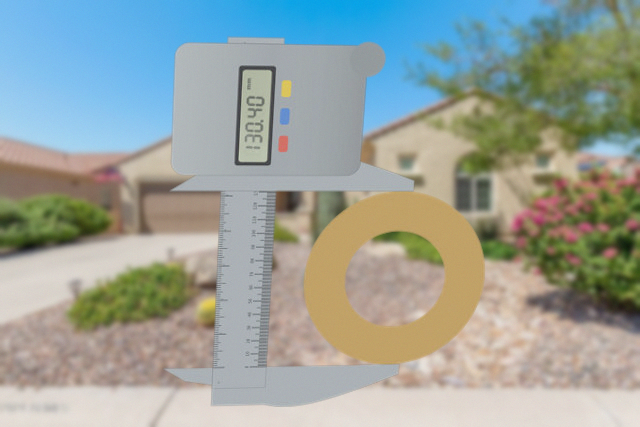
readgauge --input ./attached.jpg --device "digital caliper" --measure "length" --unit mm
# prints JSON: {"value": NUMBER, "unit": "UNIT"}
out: {"value": 130.40, "unit": "mm"}
